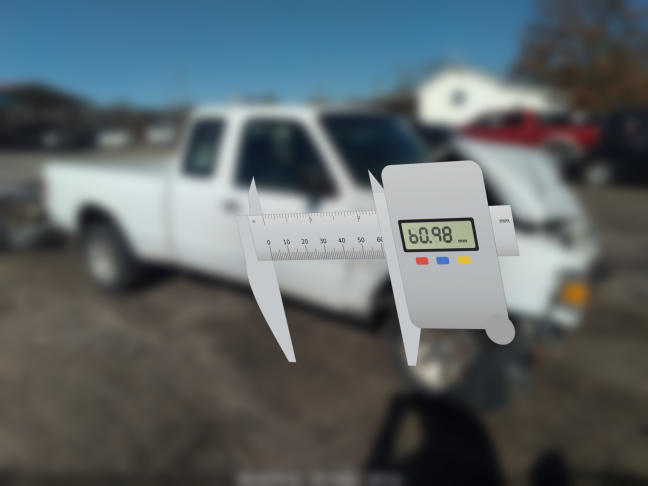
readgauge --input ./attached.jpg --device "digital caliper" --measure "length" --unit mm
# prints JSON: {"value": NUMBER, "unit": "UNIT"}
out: {"value": 60.98, "unit": "mm"}
